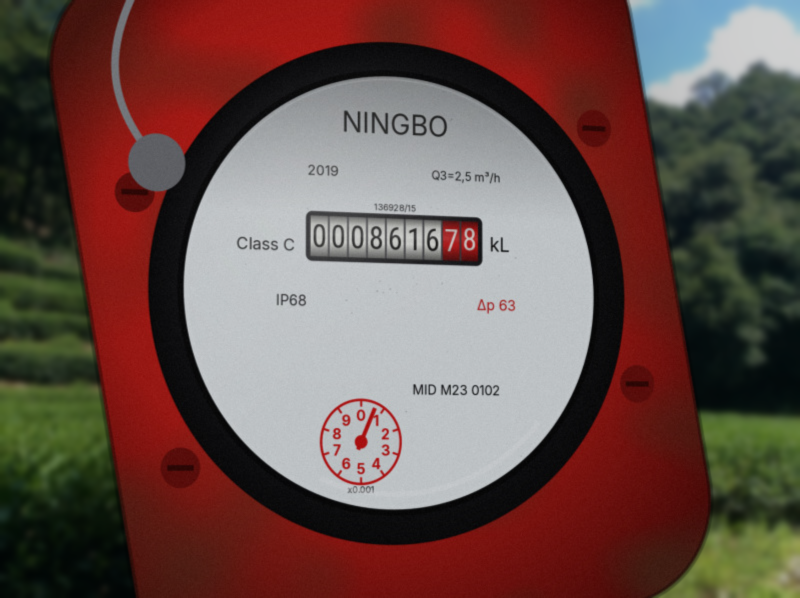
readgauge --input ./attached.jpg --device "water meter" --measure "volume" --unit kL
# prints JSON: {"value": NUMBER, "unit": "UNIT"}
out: {"value": 8616.780, "unit": "kL"}
